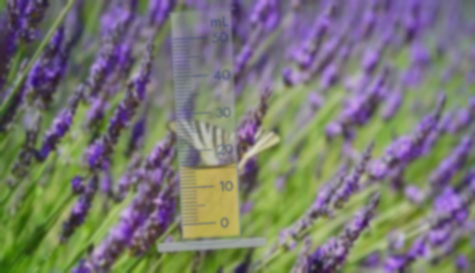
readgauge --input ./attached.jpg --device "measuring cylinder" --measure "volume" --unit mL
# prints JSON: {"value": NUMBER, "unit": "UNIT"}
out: {"value": 15, "unit": "mL"}
